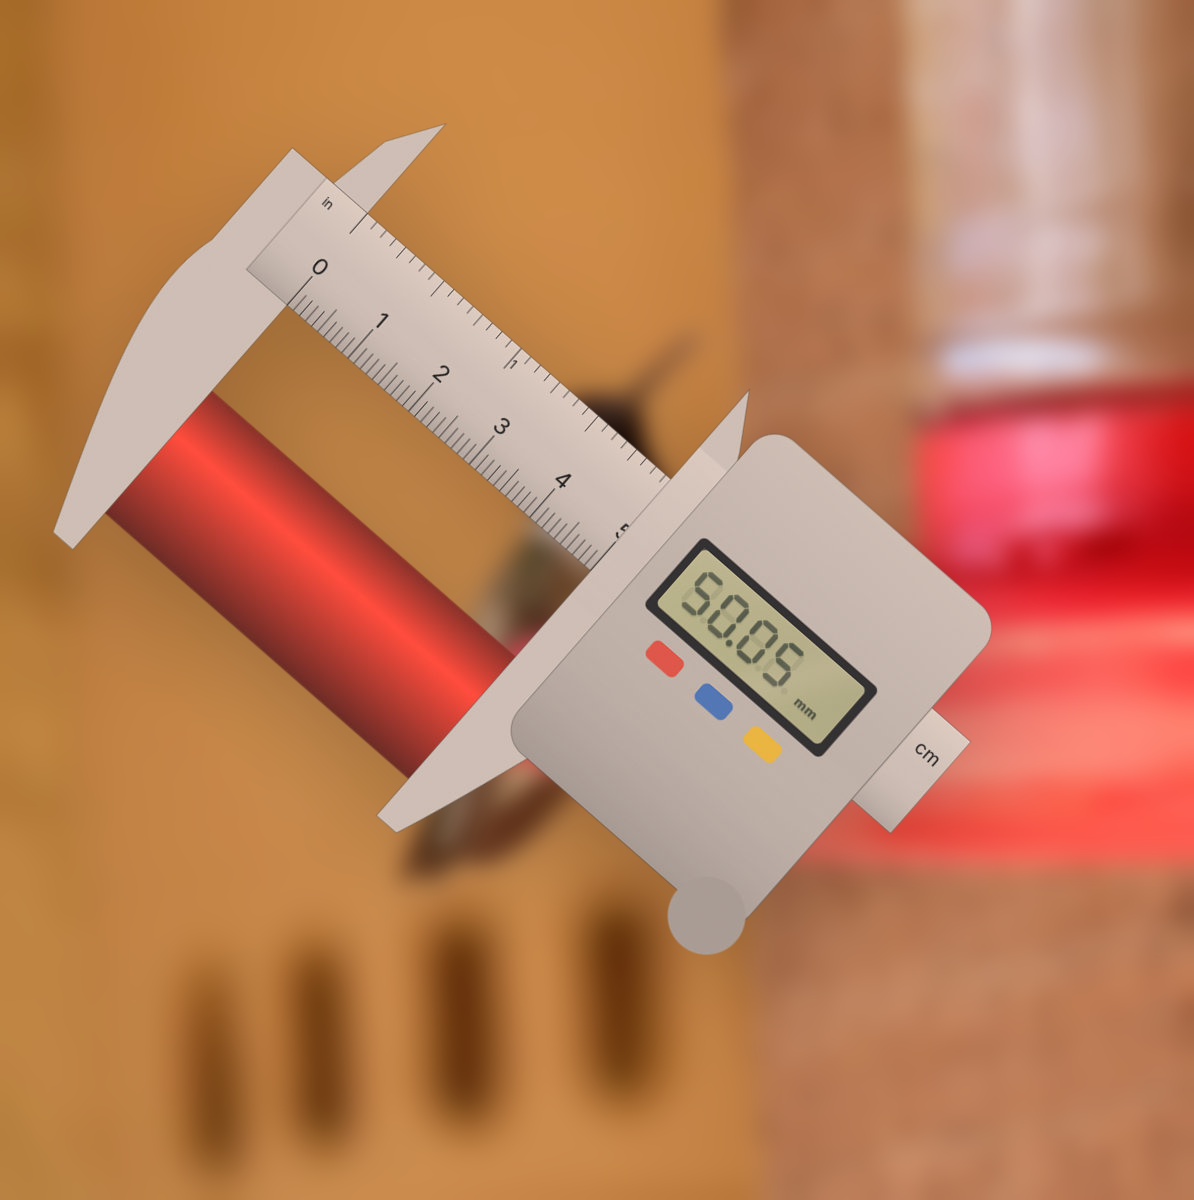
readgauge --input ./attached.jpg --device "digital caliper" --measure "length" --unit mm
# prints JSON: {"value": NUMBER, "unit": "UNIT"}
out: {"value": 50.05, "unit": "mm"}
